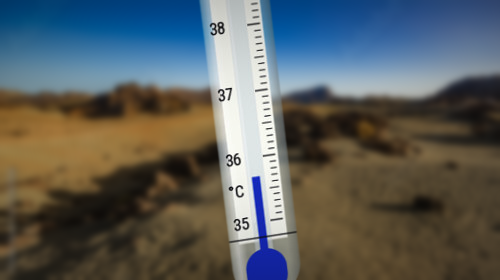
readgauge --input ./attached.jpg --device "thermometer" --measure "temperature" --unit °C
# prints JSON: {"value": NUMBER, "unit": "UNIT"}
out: {"value": 35.7, "unit": "°C"}
